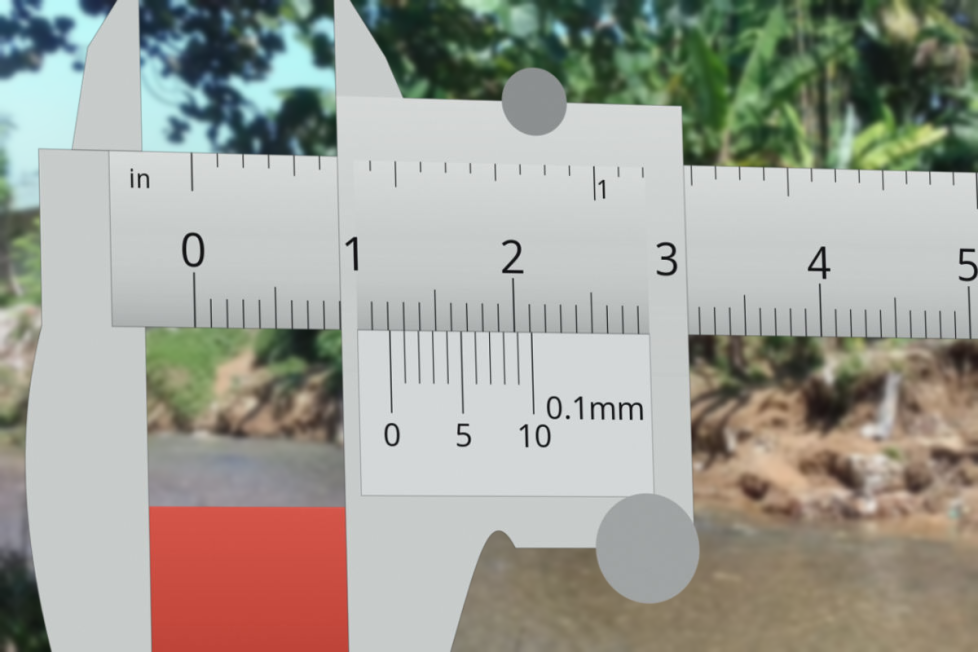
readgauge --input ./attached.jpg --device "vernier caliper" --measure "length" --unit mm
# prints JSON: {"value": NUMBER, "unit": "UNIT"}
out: {"value": 12.1, "unit": "mm"}
